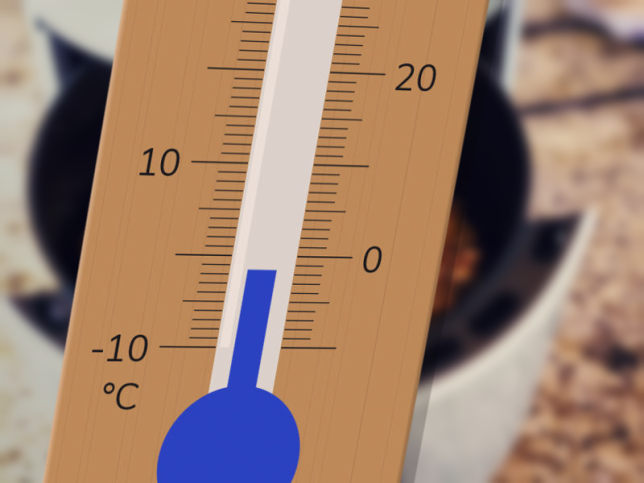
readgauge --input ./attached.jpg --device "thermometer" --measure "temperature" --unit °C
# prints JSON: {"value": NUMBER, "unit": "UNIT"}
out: {"value": -1.5, "unit": "°C"}
